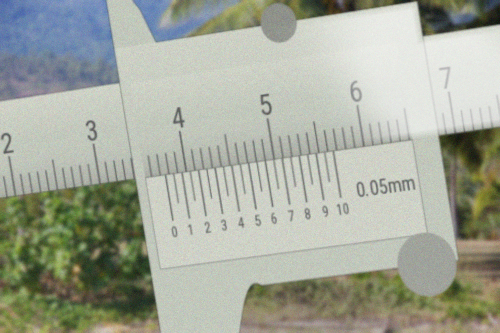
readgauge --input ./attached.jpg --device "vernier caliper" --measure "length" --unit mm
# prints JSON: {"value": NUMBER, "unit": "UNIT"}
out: {"value": 37.6, "unit": "mm"}
